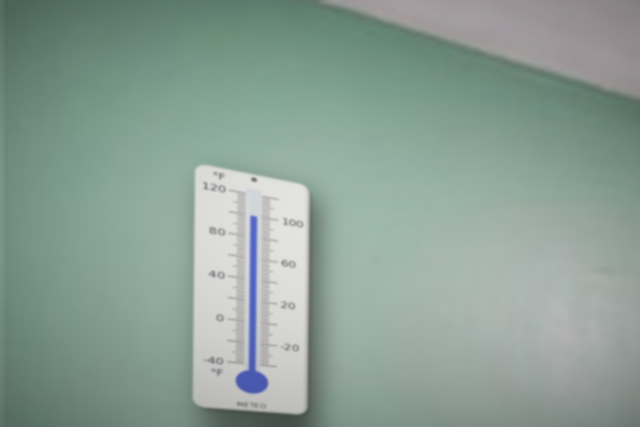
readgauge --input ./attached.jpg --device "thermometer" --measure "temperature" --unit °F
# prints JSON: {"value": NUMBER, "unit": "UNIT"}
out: {"value": 100, "unit": "°F"}
